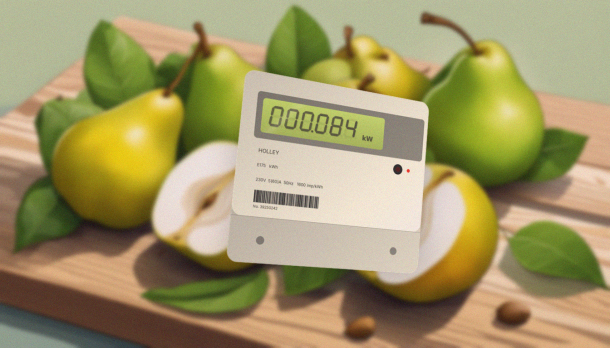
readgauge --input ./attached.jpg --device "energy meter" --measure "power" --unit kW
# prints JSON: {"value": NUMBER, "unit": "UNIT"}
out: {"value": 0.084, "unit": "kW"}
